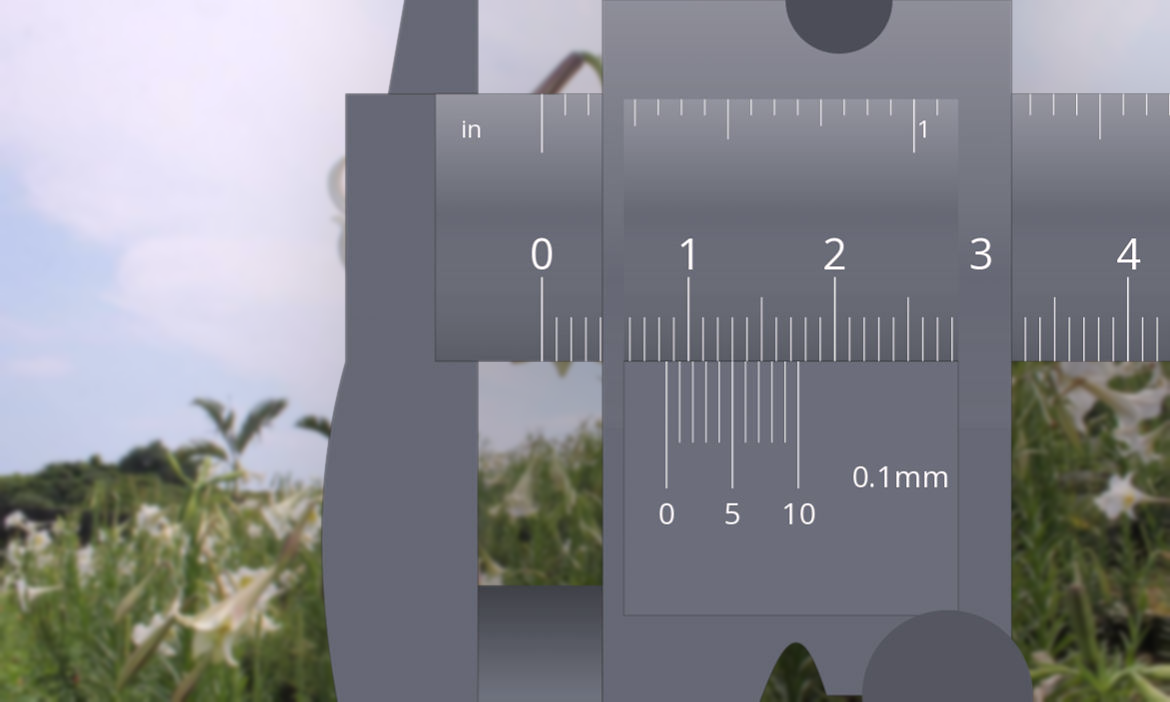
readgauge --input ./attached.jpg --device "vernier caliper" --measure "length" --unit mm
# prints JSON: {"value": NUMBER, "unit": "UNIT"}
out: {"value": 8.5, "unit": "mm"}
